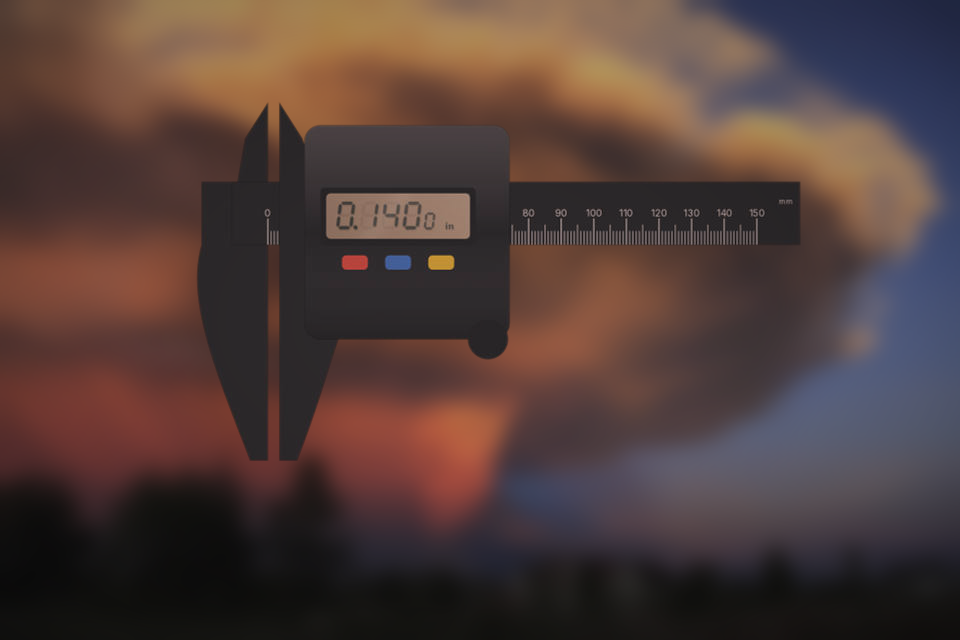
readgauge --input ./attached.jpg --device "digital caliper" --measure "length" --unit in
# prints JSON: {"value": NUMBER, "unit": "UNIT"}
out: {"value": 0.1400, "unit": "in"}
